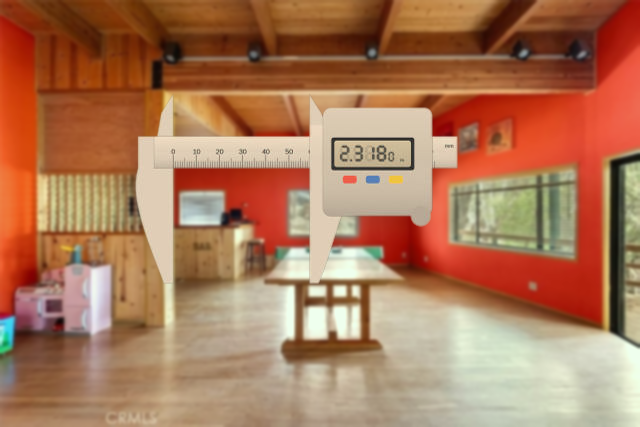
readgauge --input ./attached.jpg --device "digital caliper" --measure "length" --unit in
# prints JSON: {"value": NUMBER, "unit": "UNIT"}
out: {"value": 2.3180, "unit": "in"}
